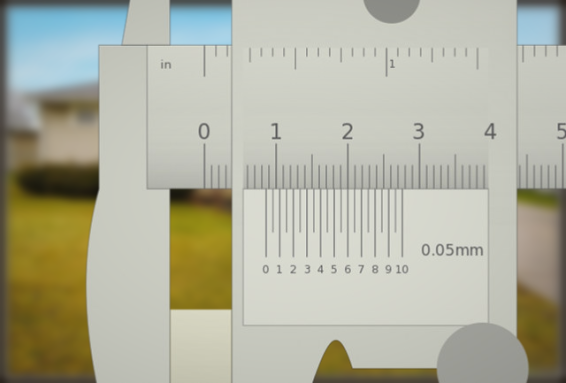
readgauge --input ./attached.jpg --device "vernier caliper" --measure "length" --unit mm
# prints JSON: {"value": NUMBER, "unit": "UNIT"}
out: {"value": 8.6, "unit": "mm"}
